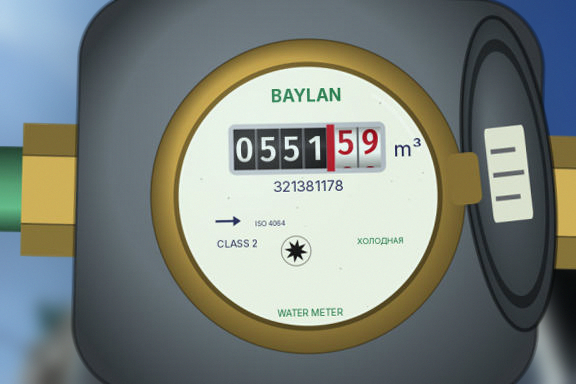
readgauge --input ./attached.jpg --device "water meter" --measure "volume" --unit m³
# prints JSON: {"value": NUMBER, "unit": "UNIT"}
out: {"value": 551.59, "unit": "m³"}
